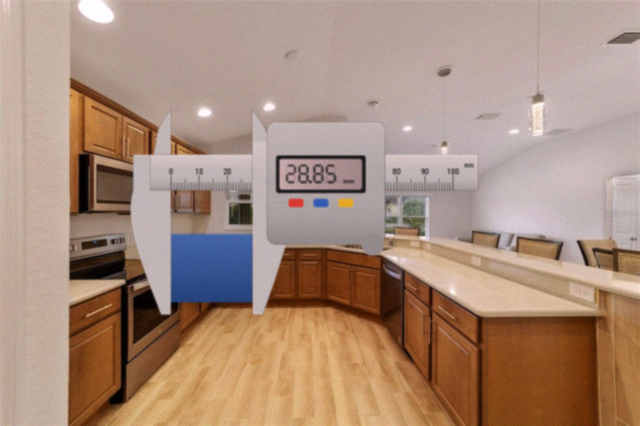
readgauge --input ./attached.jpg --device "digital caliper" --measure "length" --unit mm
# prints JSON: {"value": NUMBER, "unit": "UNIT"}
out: {"value": 28.85, "unit": "mm"}
